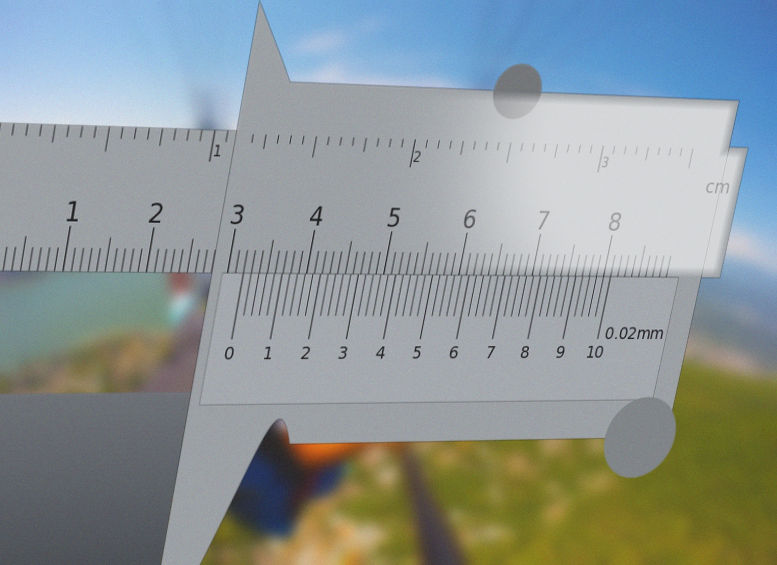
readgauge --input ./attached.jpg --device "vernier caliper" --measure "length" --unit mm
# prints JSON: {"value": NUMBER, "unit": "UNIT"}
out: {"value": 32.0, "unit": "mm"}
